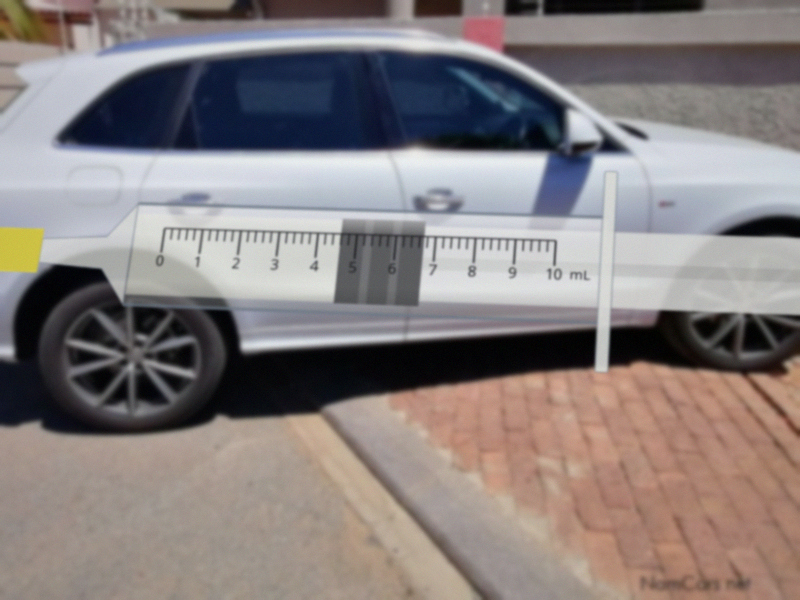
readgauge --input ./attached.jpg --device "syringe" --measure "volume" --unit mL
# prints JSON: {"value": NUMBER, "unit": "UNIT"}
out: {"value": 4.6, "unit": "mL"}
